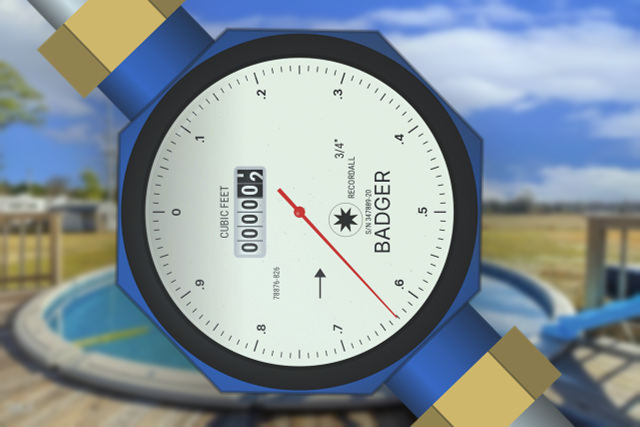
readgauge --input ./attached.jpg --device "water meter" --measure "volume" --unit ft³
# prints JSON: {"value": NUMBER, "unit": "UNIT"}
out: {"value": 1.63, "unit": "ft³"}
